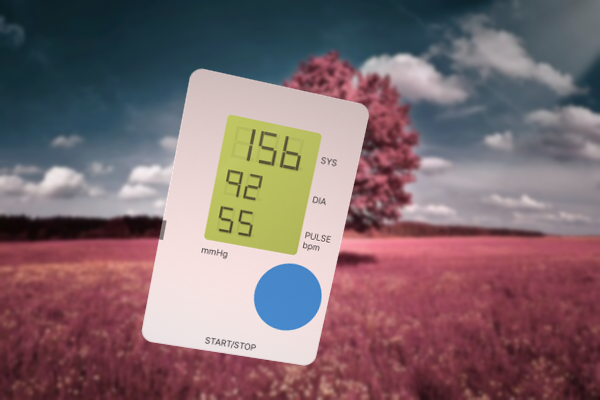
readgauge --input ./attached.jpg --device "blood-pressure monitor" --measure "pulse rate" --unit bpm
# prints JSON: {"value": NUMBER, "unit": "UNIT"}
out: {"value": 55, "unit": "bpm"}
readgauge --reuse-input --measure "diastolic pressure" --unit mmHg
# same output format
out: {"value": 92, "unit": "mmHg"}
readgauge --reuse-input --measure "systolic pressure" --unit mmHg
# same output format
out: {"value": 156, "unit": "mmHg"}
